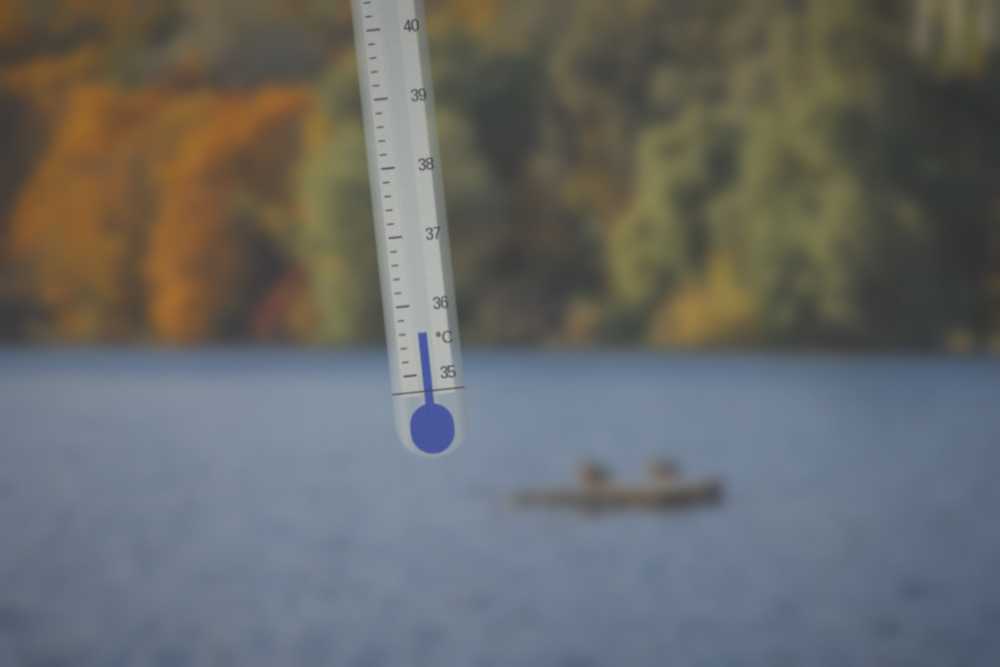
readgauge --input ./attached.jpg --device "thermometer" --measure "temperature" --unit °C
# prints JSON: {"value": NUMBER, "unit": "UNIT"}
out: {"value": 35.6, "unit": "°C"}
